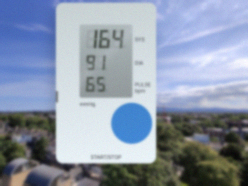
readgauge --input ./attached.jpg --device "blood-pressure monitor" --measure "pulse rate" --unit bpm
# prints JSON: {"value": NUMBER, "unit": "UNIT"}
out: {"value": 65, "unit": "bpm"}
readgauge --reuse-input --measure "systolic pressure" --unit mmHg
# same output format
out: {"value": 164, "unit": "mmHg"}
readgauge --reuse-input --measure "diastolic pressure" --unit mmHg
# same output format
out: {"value": 91, "unit": "mmHg"}
